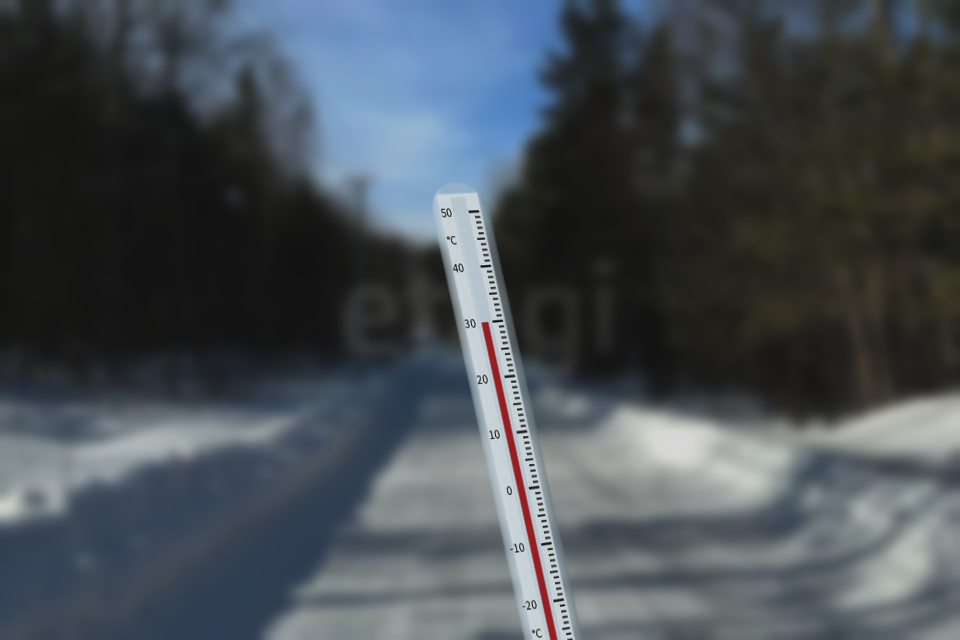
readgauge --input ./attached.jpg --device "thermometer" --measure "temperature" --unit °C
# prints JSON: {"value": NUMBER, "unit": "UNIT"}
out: {"value": 30, "unit": "°C"}
